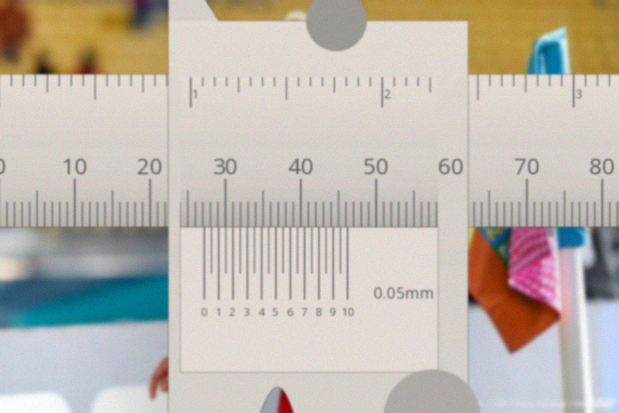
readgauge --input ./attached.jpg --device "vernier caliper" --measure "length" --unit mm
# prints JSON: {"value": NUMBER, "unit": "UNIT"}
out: {"value": 27.2, "unit": "mm"}
